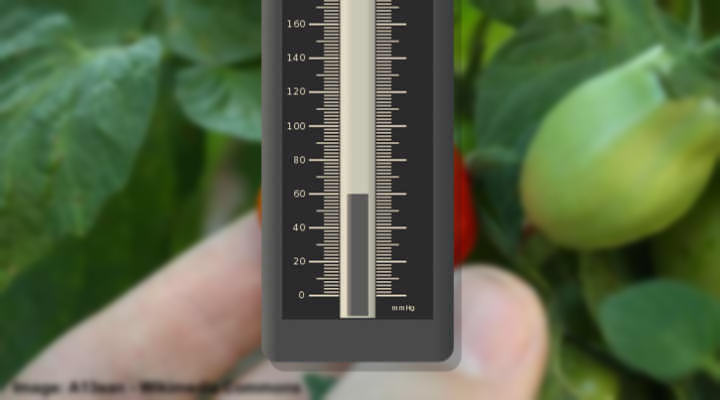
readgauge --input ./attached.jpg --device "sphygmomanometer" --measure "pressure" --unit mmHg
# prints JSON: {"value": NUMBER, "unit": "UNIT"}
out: {"value": 60, "unit": "mmHg"}
